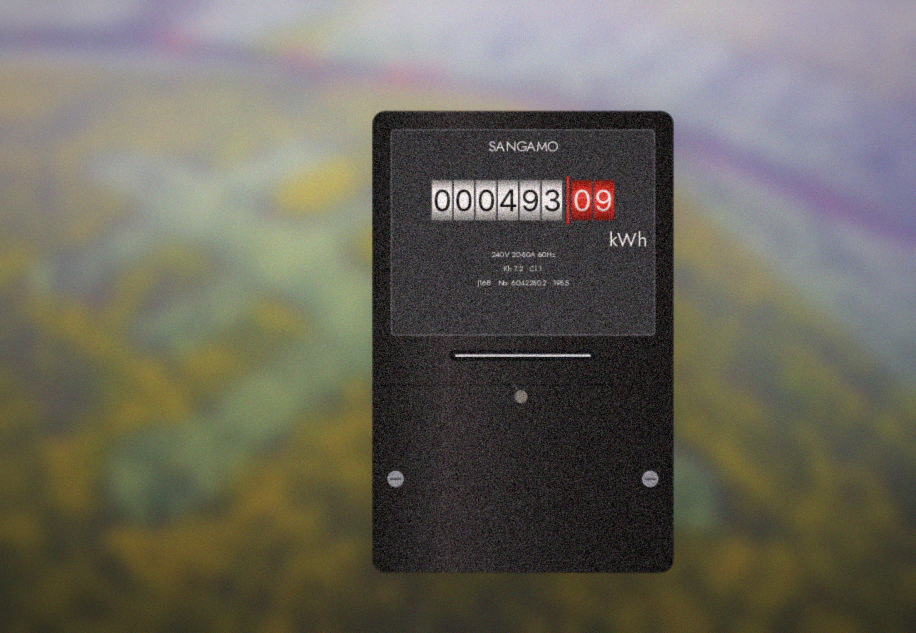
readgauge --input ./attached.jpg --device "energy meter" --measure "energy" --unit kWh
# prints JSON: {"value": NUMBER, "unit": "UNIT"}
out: {"value": 493.09, "unit": "kWh"}
